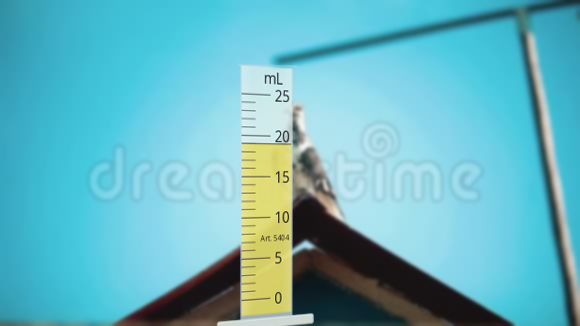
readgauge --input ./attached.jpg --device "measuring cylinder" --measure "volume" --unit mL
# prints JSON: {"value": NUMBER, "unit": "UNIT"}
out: {"value": 19, "unit": "mL"}
